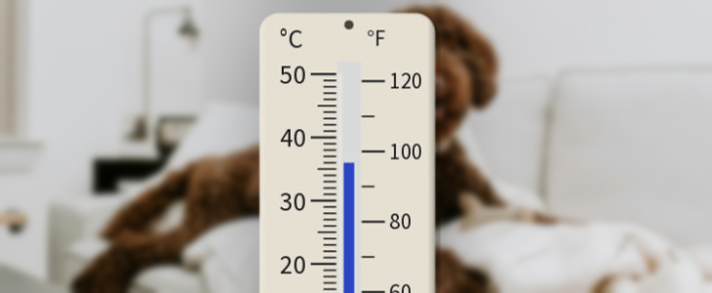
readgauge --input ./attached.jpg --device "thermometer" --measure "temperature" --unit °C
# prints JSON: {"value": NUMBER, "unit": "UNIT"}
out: {"value": 36, "unit": "°C"}
